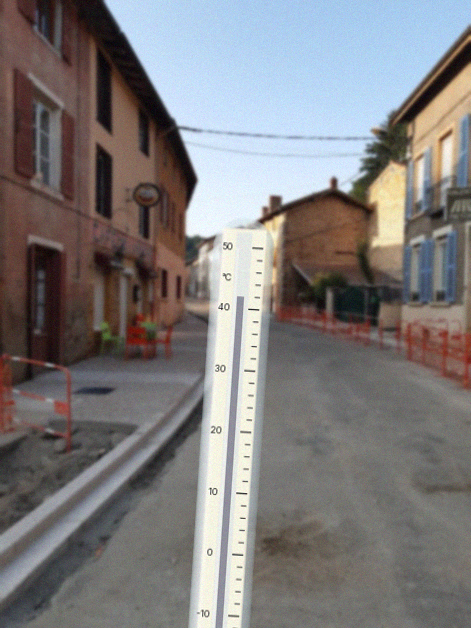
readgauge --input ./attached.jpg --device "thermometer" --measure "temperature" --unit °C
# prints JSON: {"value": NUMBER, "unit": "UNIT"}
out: {"value": 42, "unit": "°C"}
